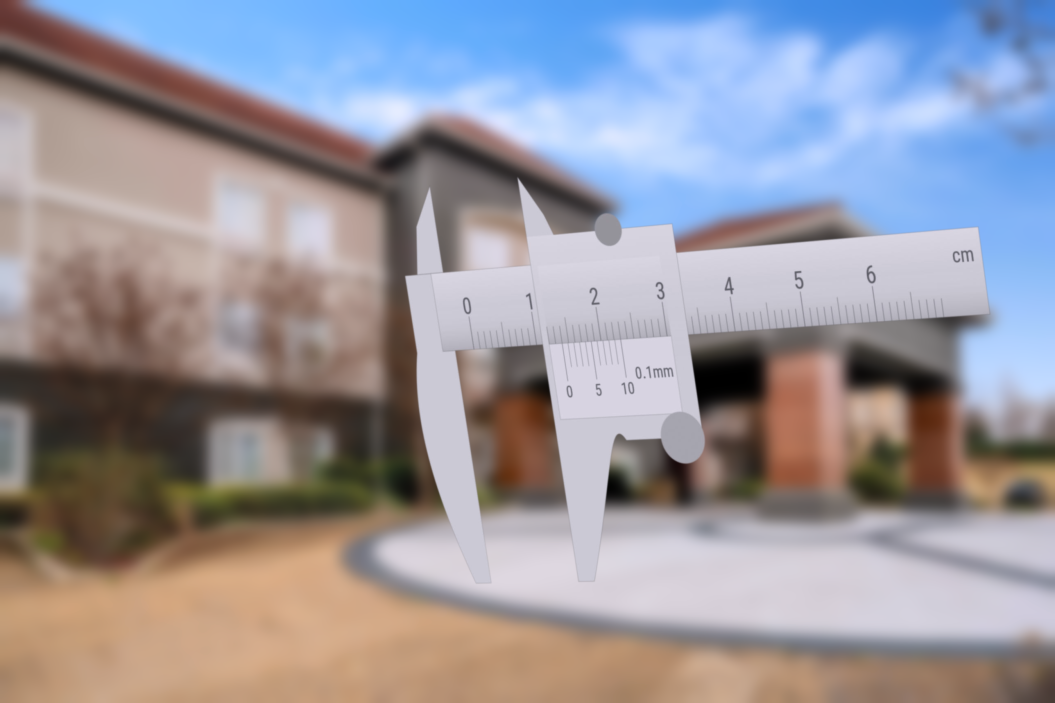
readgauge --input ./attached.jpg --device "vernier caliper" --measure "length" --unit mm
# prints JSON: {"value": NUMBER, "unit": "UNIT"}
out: {"value": 14.0, "unit": "mm"}
